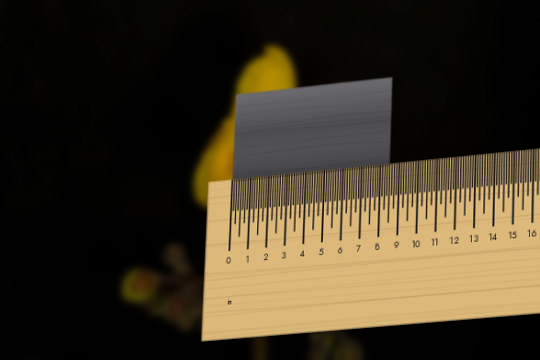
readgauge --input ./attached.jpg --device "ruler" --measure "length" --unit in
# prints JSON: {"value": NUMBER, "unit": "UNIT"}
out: {"value": 8.5, "unit": "in"}
